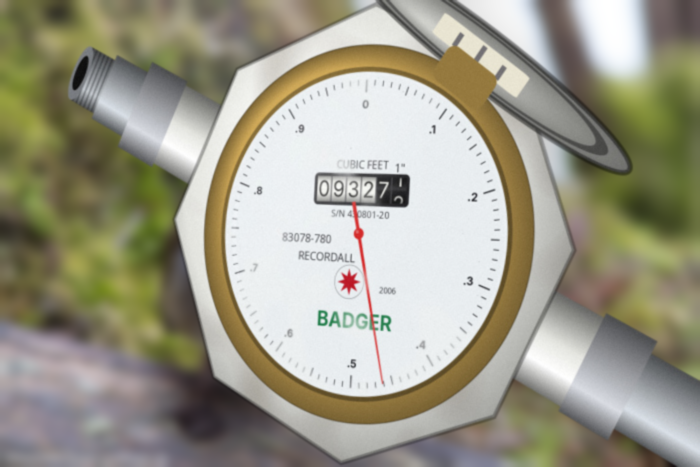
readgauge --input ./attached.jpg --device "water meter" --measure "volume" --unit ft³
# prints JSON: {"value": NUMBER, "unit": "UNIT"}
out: {"value": 93271.46, "unit": "ft³"}
